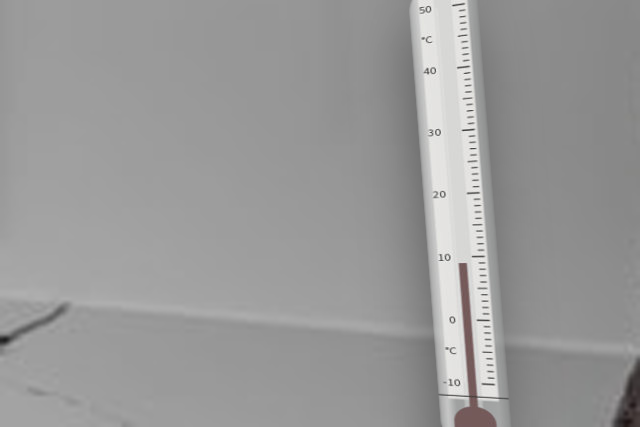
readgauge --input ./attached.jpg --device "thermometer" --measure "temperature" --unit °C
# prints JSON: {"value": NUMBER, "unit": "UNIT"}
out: {"value": 9, "unit": "°C"}
